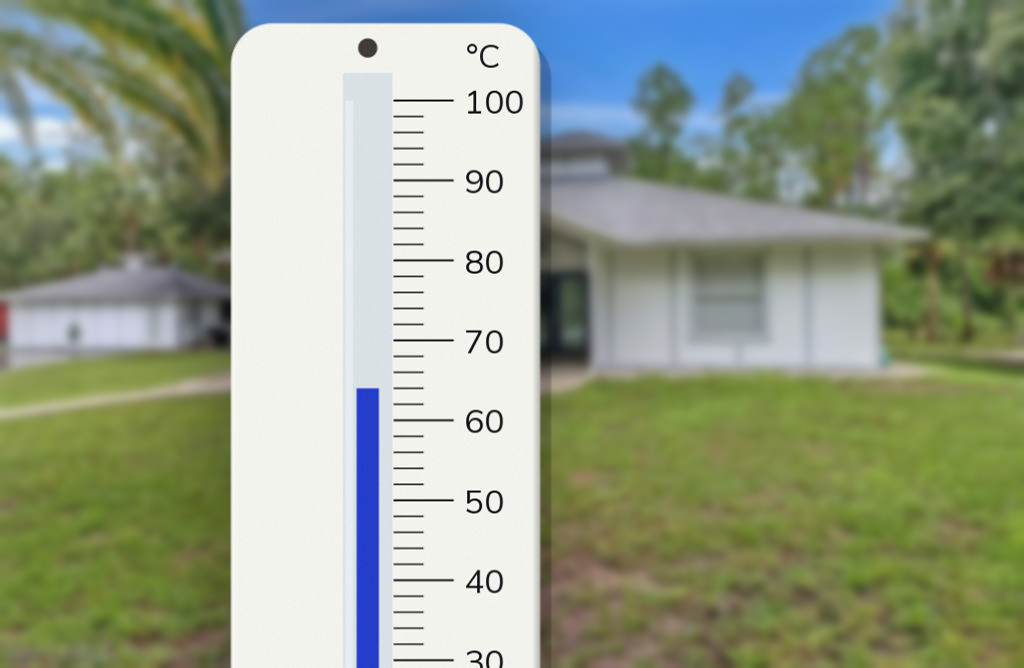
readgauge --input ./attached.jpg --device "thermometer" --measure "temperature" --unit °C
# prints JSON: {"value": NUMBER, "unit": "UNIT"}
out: {"value": 64, "unit": "°C"}
